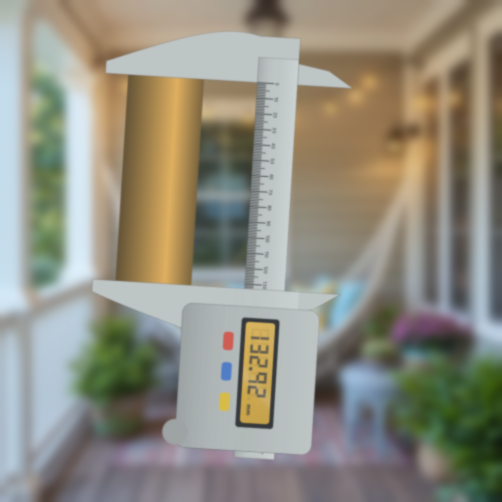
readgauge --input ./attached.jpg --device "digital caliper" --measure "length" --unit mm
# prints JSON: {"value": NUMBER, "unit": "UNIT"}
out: {"value": 132.92, "unit": "mm"}
